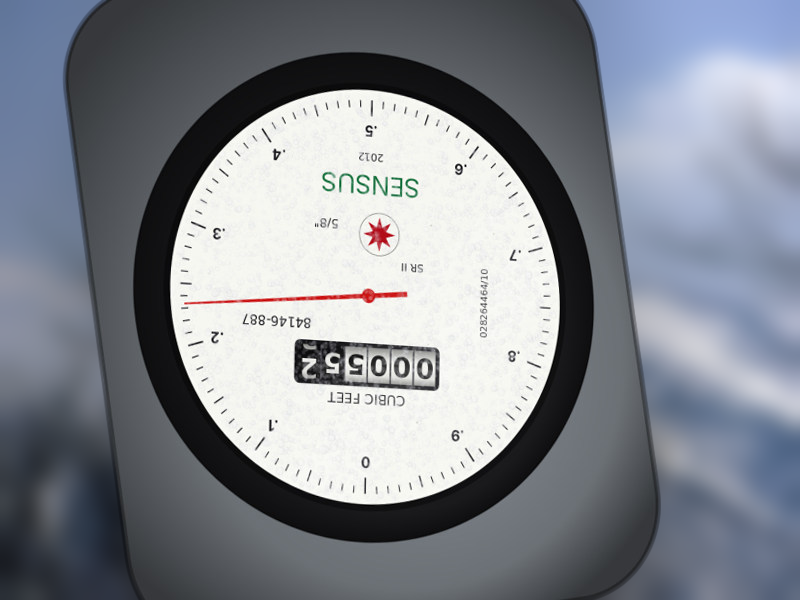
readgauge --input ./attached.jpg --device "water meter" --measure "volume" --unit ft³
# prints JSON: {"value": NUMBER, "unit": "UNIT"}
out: {"value": 552.23, "unit": "ft³"}
